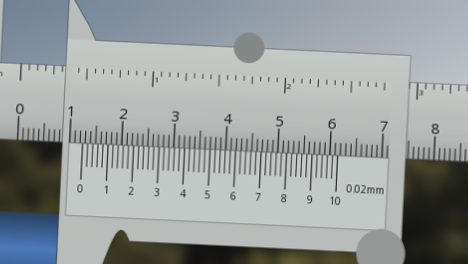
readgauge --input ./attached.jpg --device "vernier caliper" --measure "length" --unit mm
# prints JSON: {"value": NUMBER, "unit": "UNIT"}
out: {"value": 12.5, "unit": "mm"}
